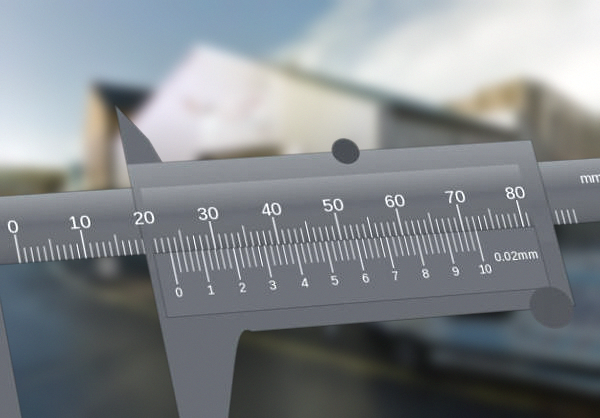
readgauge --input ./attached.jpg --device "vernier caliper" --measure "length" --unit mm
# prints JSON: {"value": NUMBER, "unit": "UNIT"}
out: {"value": 23.0, "unit": "mm"}
